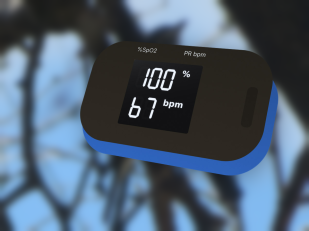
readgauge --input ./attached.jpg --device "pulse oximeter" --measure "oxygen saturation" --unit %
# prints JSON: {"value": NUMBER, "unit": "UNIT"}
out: {"value": 100, "unit": "%"}
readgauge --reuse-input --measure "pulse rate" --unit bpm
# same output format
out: {"value": 67, "unit": "bpm"}
